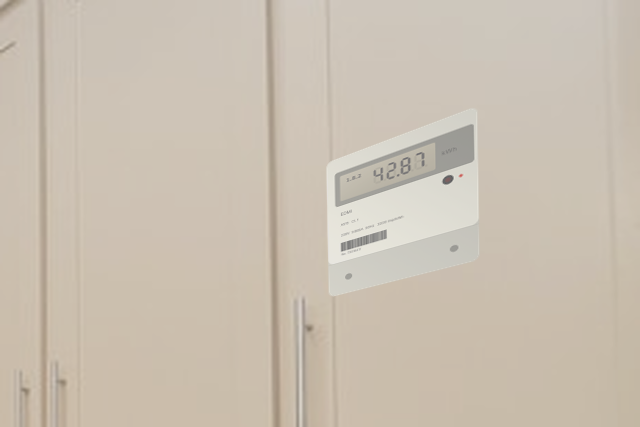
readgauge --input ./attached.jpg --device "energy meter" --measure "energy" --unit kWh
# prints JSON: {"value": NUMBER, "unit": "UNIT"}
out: {"value": 42.87, "unit": "kWh"}
